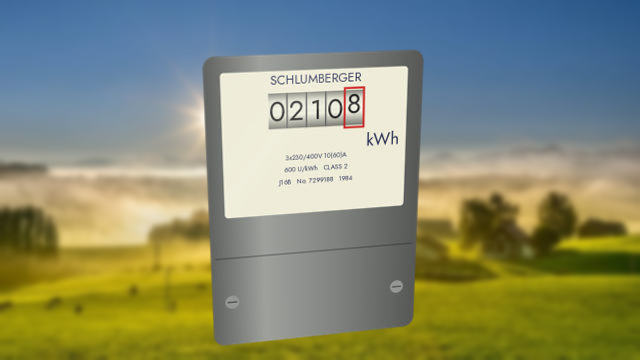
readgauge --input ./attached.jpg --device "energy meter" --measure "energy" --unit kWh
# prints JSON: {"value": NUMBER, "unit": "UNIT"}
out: {"value": 210.8, "unit": "kWh"}
